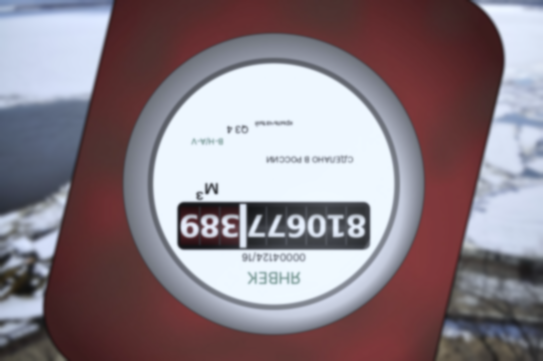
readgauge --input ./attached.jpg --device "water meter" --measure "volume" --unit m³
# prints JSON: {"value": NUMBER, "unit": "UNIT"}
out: {"value": 810677.389, "unit": "m³"}
